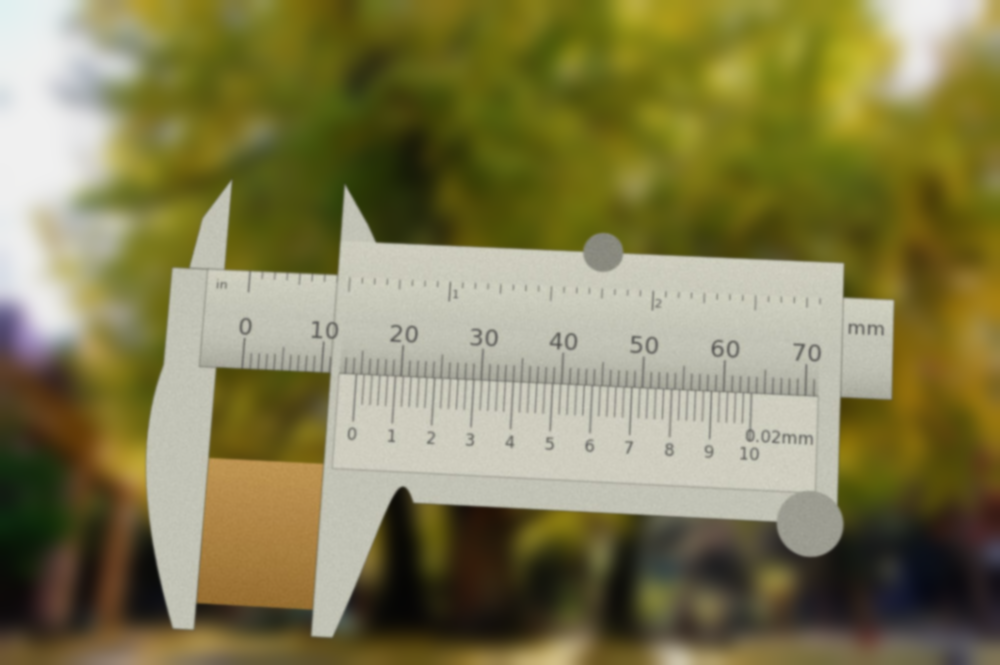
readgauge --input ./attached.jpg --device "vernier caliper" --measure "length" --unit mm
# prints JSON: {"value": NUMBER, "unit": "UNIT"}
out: {"value": 14.4, "unit": "mm"}
